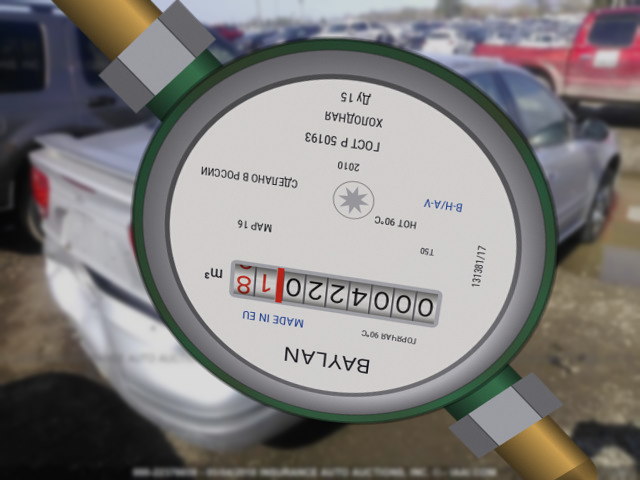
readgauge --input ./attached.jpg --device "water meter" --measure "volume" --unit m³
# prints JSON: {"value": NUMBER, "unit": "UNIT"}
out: {"value": 4220.18, "unit": "m³"}
